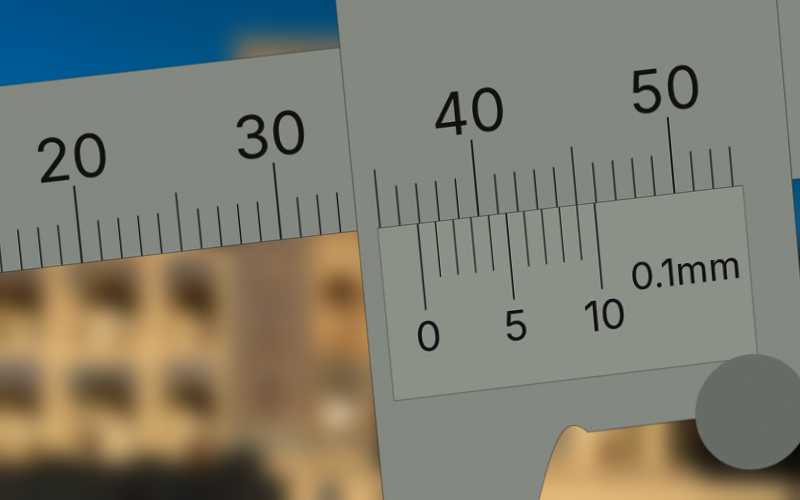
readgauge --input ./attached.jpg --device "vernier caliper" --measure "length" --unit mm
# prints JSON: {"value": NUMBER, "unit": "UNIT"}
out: {"value": 36.9, "unit": "mm"}
